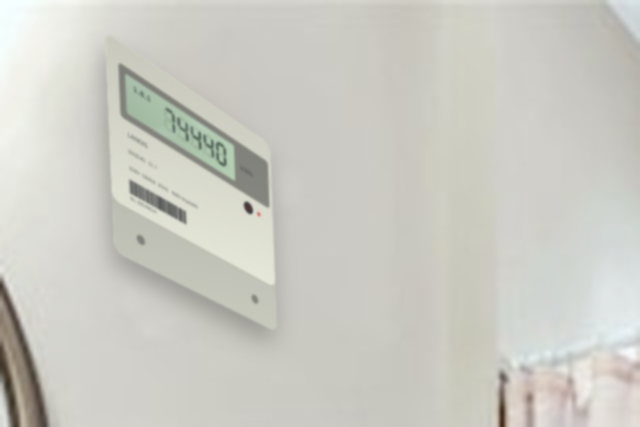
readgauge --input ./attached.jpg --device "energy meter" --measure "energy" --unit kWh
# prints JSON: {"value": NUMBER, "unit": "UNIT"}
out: {"value": 74440, "unit": "kWh"}
